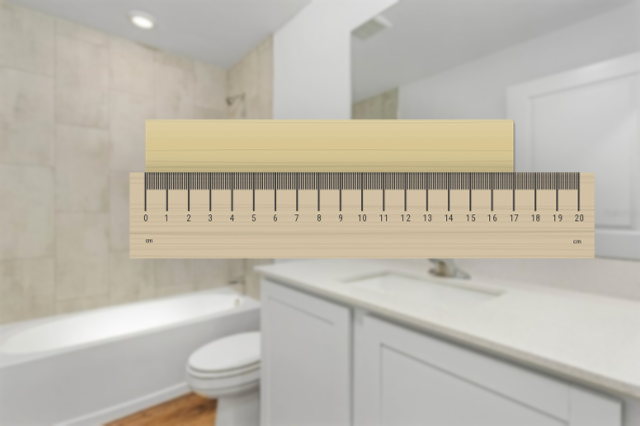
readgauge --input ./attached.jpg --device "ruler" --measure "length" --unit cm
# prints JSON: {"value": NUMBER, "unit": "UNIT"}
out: {"value": 17, "unit": "cm"}
